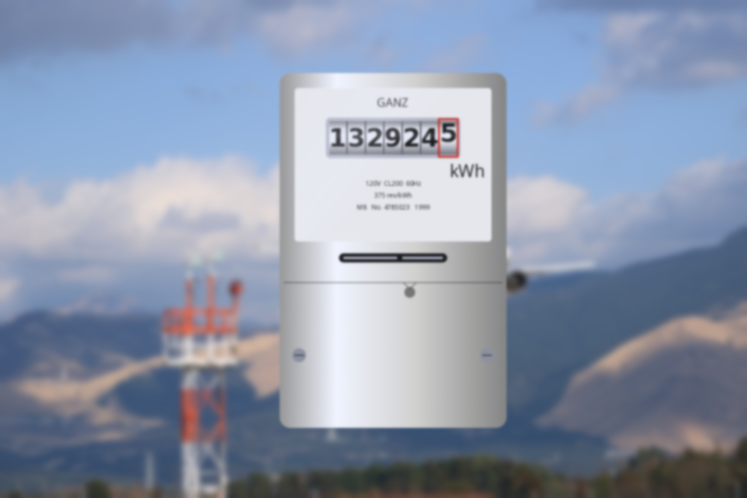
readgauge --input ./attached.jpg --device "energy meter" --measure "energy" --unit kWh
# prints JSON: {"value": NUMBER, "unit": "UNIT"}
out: {"value": 132924.5, "unit": "kWh"}
